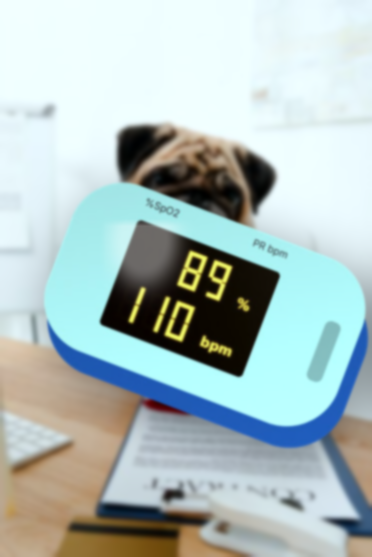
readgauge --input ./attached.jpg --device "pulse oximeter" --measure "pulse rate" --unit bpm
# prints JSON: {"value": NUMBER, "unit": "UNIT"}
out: {"value": 110, "unit": "bpm"}
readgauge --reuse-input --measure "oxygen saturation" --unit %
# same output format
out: {"value": 89, "unit": "%"}
